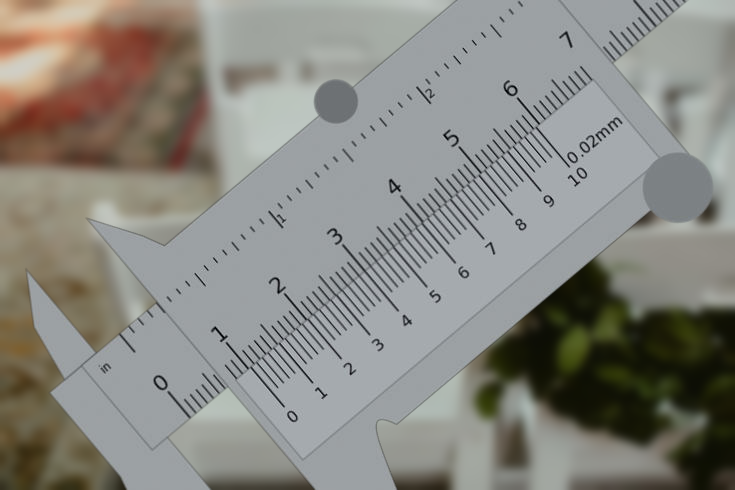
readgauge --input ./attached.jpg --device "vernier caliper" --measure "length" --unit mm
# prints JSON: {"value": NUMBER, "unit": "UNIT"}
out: {"value": 10.4, "unit": "mm"}
